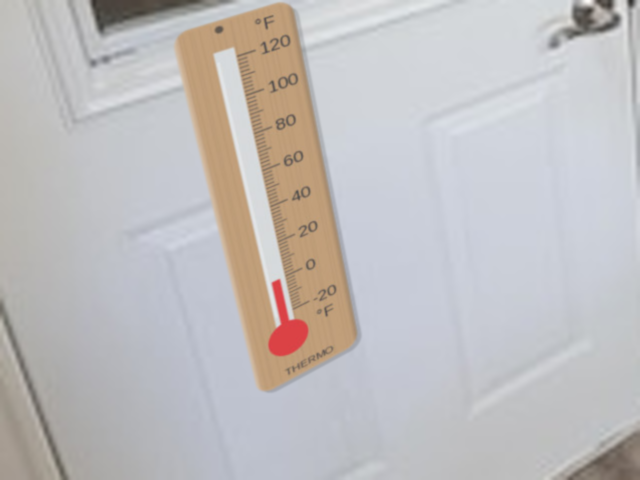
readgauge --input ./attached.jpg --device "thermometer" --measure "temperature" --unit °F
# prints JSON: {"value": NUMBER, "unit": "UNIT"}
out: {"value": 0, "unit": "°F"}
